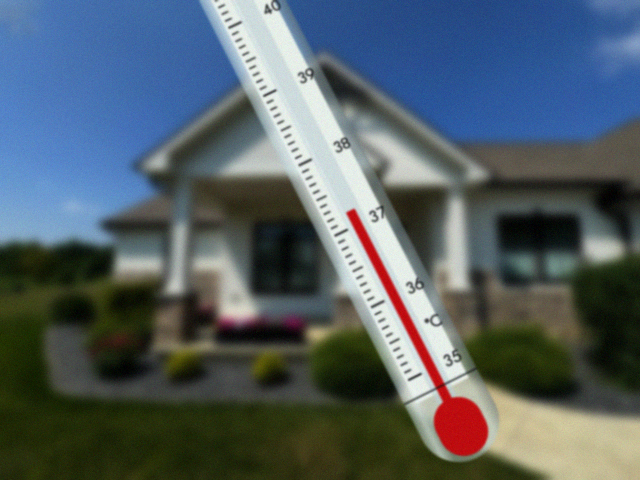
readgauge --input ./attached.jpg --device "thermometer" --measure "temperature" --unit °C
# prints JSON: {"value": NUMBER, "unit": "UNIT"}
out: {"value": 37.2, "unit": "°C"}
